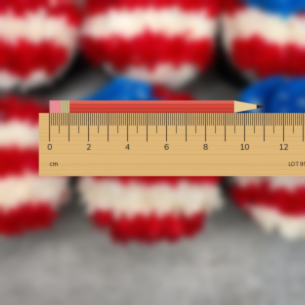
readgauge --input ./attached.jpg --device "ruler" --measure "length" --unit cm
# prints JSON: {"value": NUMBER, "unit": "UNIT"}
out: {"value": 11, "unit": "cm"}
